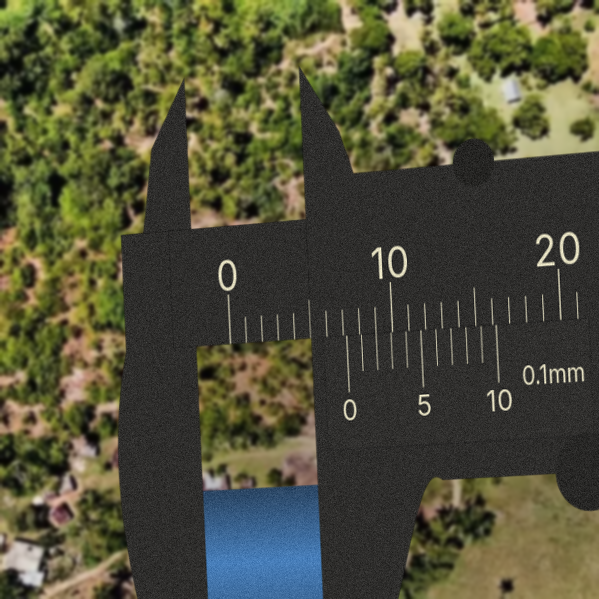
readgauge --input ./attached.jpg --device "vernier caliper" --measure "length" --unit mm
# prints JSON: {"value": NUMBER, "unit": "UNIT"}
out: {"value": 7.2, "unit": "mm"}
